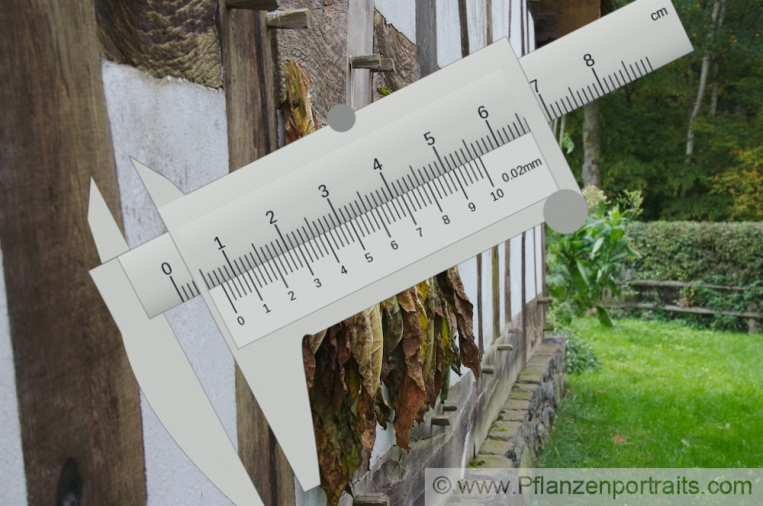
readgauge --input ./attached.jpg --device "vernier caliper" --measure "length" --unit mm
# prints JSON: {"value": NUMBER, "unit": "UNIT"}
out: {"value": 7.2, "unit": "mm"}
